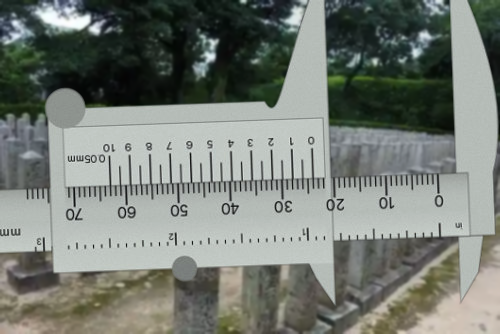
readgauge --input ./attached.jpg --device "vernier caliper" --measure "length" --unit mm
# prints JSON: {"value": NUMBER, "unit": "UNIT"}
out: {"value": 24.0, "unit": "mm"}
